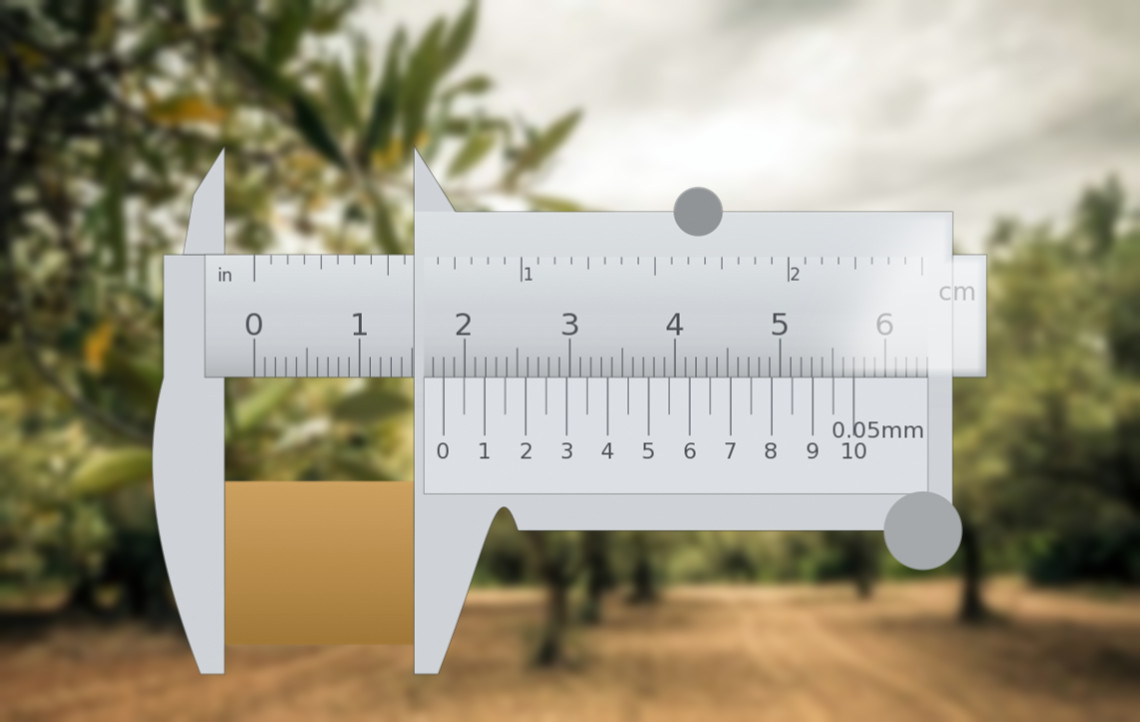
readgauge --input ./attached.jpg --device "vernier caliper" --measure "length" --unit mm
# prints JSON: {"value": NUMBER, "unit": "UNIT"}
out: {"value": 18.0, "unit": "mm"}
